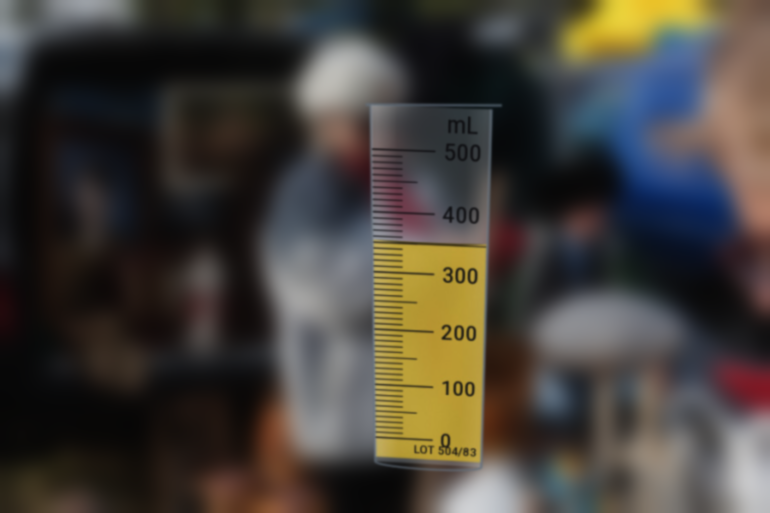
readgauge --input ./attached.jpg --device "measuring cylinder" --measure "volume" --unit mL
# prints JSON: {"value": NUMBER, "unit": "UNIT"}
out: {"value": 350, "unit": "mL"}
